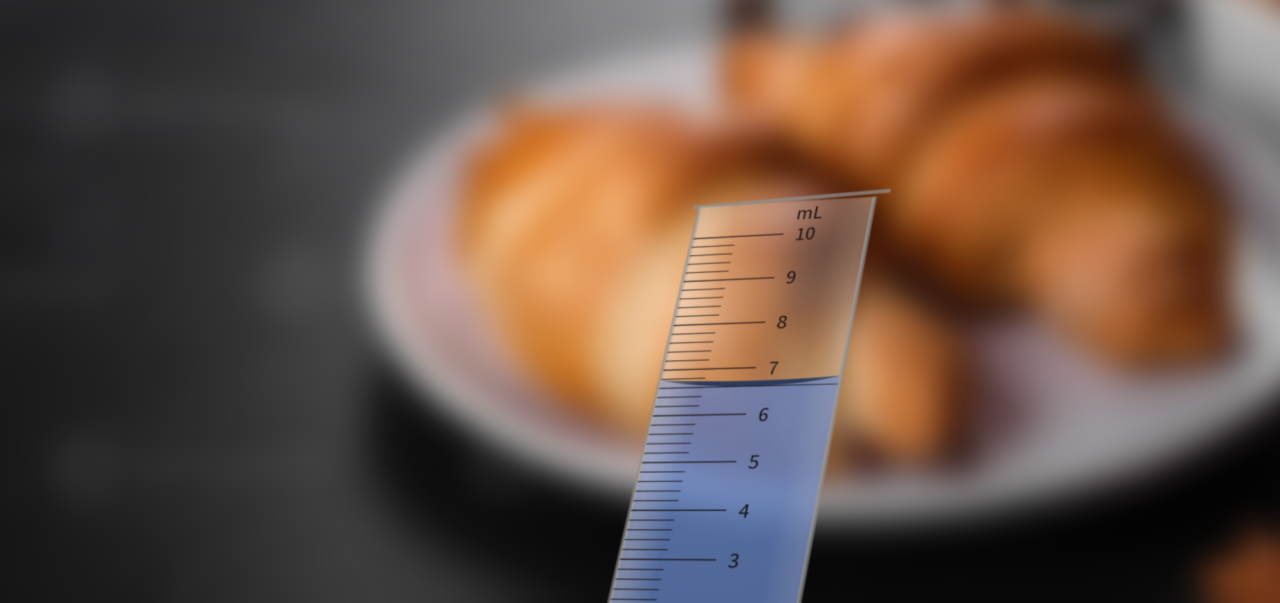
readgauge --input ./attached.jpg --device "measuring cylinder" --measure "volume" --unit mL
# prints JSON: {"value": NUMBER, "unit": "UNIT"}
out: {"value": 6.6, "unit": "mL"}
